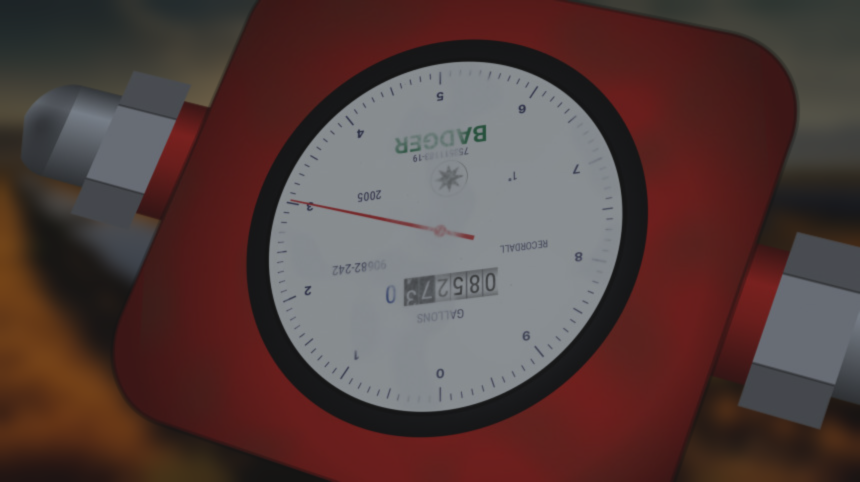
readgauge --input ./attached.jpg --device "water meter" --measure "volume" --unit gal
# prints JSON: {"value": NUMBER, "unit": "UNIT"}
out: {"value": 852733.0, "unit": "gal"}
